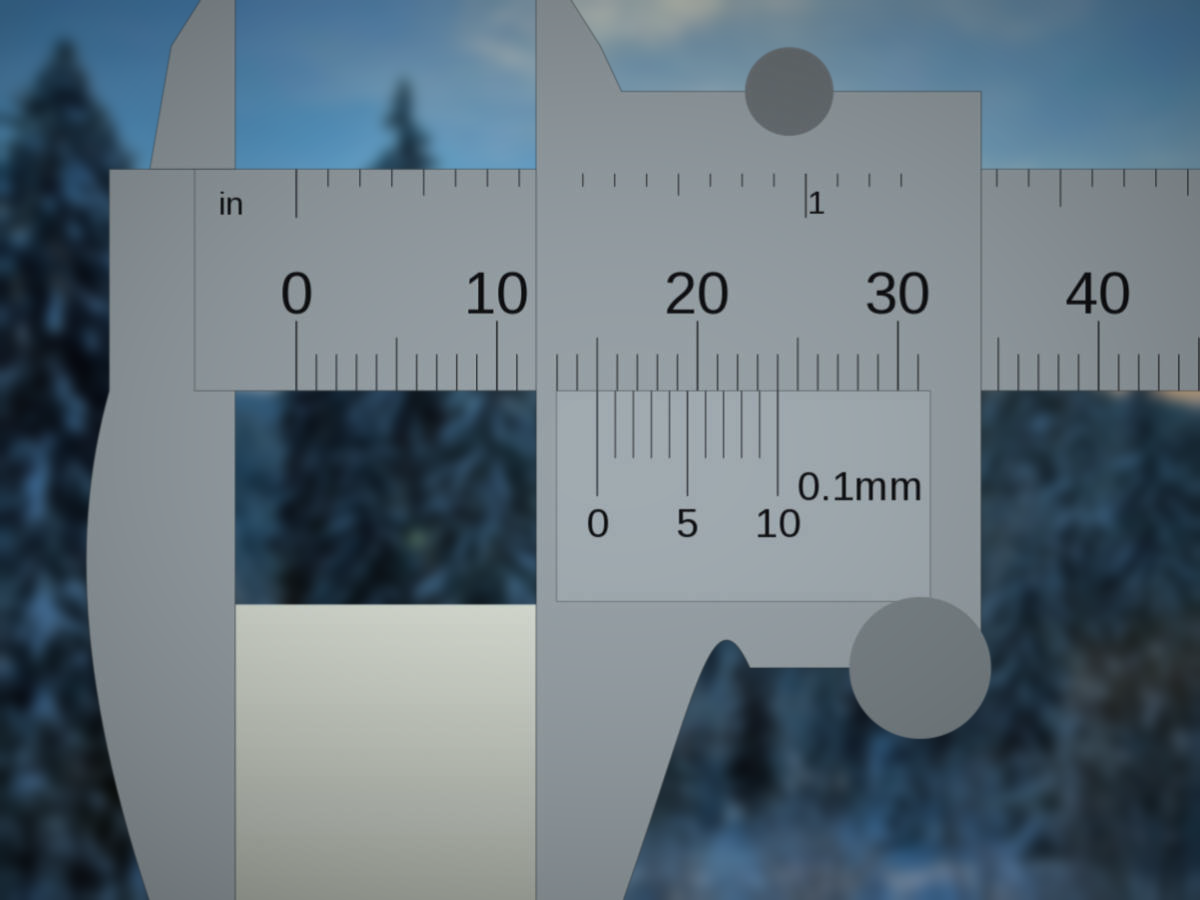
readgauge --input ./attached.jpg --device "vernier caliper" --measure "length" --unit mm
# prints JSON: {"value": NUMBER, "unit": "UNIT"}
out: {"value": 15.0, "unit": "mm"}
